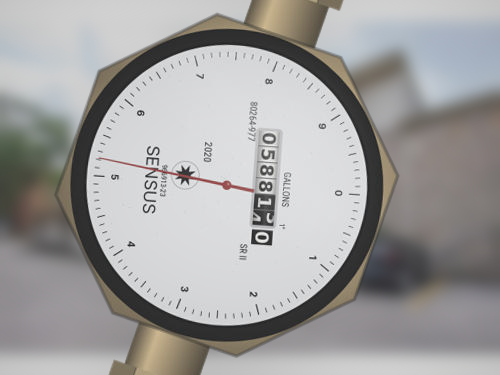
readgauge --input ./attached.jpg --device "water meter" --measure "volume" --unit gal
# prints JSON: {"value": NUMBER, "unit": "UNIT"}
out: {"value": 588135.2, "unit": "gal"}
